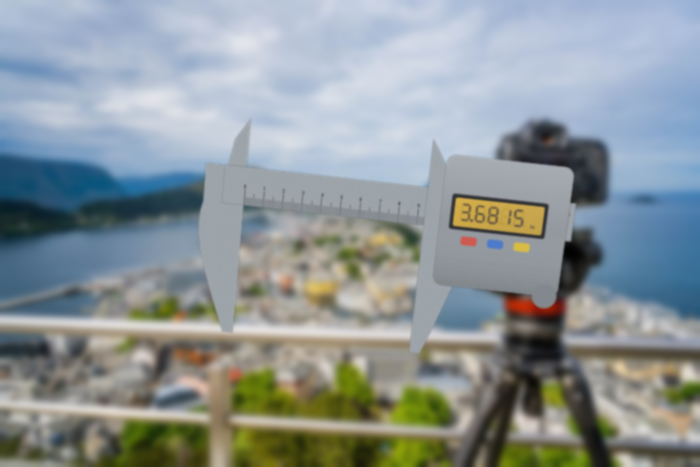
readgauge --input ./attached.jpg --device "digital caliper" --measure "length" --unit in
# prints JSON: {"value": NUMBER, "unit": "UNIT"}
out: {"value": 3.6815, "unit": "in"}
